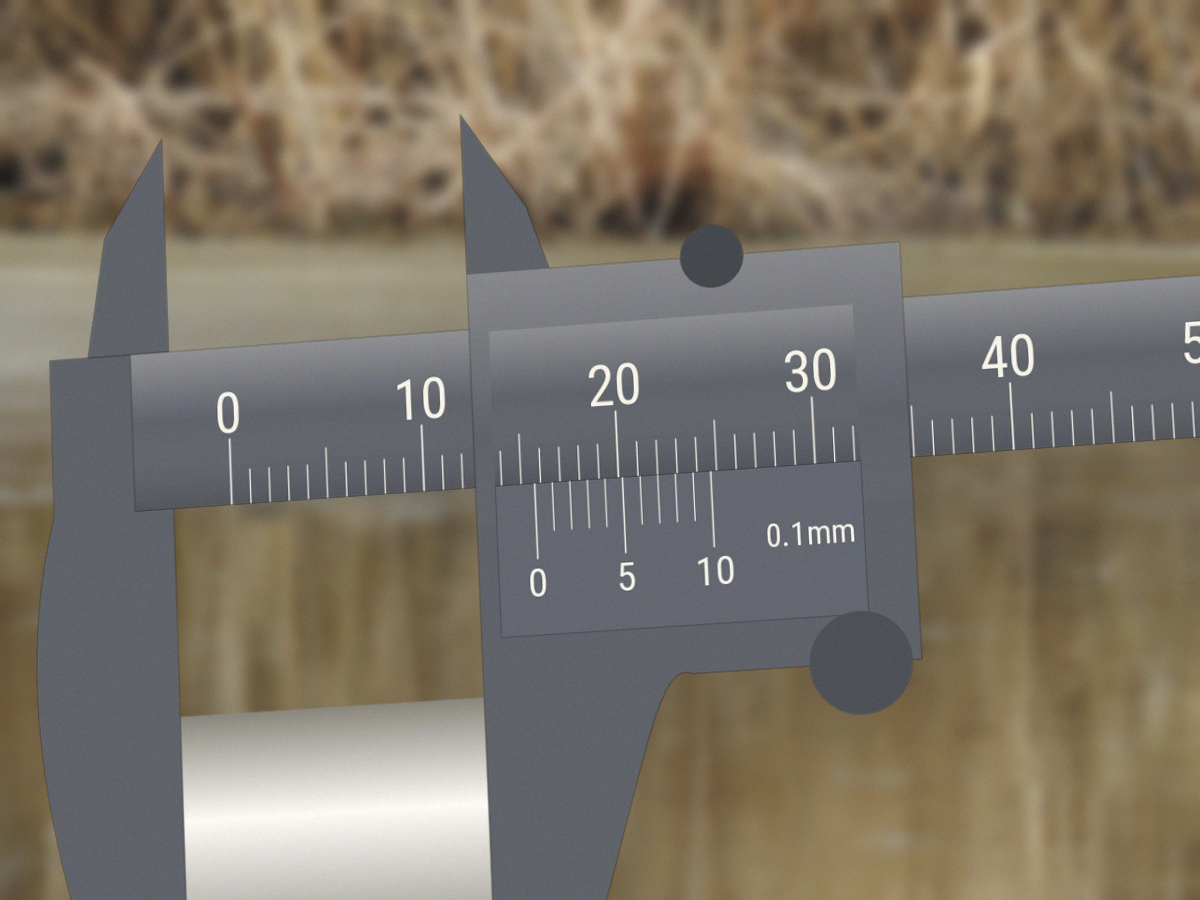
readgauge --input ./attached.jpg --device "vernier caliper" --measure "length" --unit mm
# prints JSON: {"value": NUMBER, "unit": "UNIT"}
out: {"value": 15.7, "unit": "mm"}
